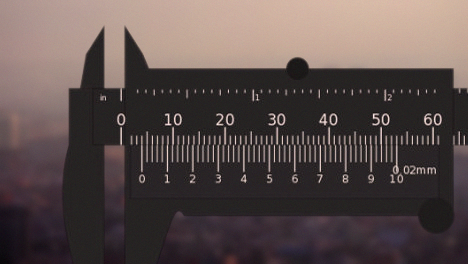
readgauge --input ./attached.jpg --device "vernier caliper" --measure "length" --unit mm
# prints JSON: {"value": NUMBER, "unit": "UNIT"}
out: {"value": 4.0, "unit": "mm"}
